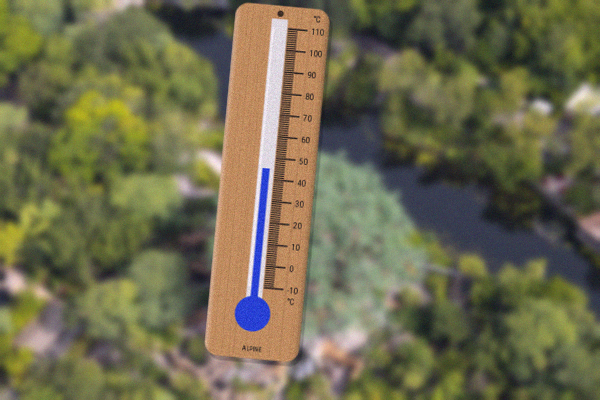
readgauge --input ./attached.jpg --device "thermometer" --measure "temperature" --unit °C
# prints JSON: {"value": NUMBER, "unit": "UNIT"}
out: {"value": 45, "unit": "°C"}
